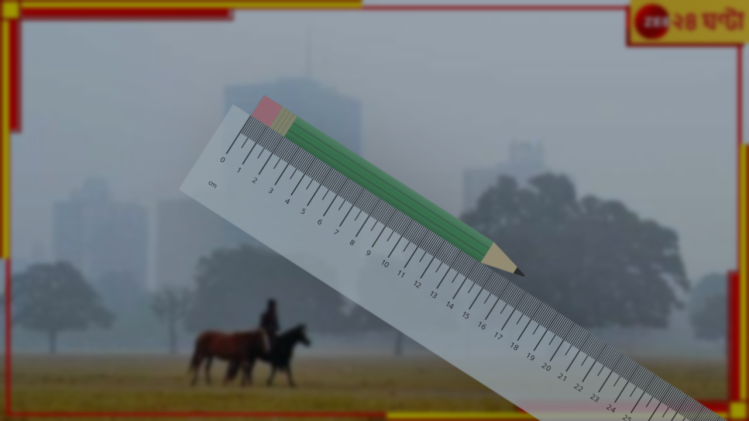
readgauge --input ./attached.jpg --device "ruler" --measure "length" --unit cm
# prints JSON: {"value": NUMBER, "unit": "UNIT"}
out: {"value": 16.5, "unit": "cm"}
